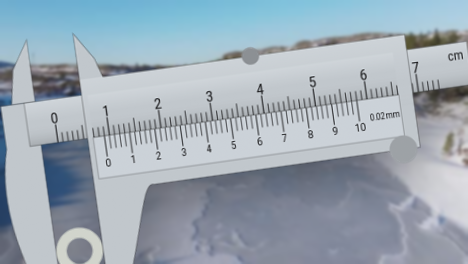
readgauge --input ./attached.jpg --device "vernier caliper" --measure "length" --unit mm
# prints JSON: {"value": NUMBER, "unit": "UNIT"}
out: {"value": 9.0, "unit": "mm"}
